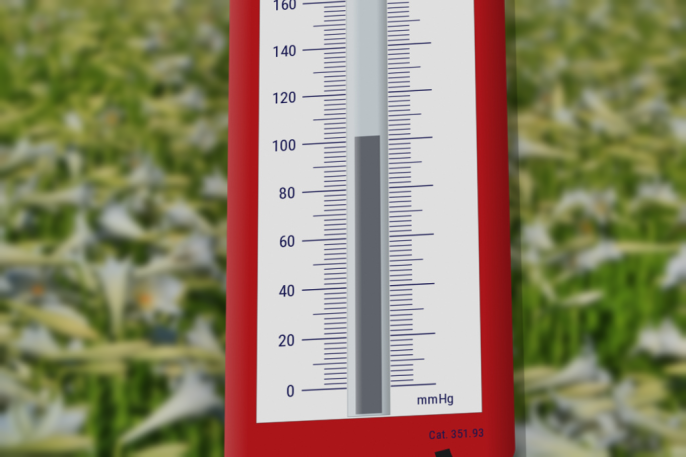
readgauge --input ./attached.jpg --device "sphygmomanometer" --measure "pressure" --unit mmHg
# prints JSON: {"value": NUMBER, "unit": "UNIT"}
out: {"value": 102, "unit": "mmHg"}
